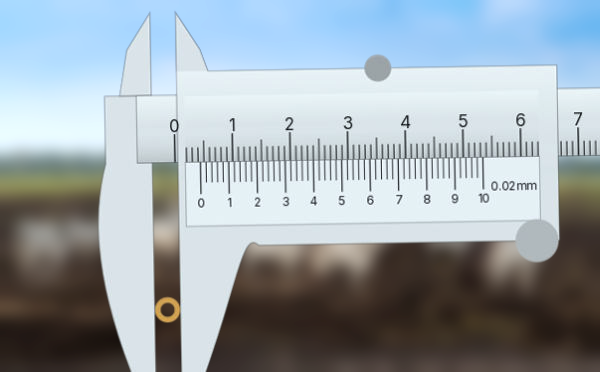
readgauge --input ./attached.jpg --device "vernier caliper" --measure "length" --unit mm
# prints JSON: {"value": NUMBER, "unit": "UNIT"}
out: {"value": 4.4, "unit": "mm"}
